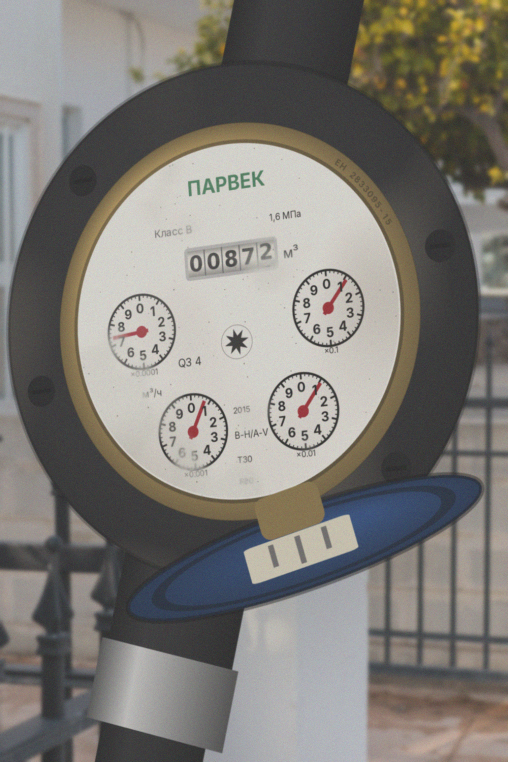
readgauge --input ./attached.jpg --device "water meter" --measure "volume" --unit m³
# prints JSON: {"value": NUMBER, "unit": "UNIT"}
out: {"value": 872.1107, "unit": "m³"}
